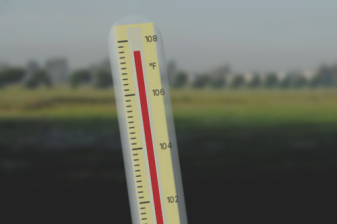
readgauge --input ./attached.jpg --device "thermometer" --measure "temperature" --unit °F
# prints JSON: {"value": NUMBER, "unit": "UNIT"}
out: {"value": 107.6, "unit": "°F"}
